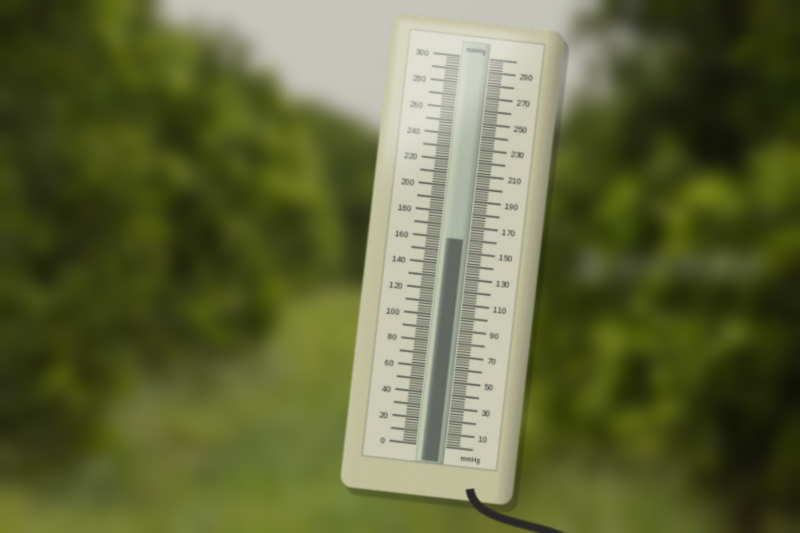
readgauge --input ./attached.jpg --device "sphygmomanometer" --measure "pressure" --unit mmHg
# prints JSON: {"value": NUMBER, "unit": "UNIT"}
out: {"value": 160, "unit": "mmHg"}
